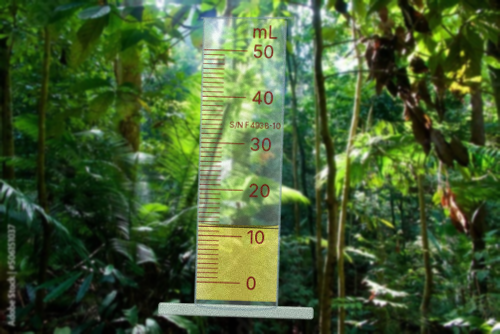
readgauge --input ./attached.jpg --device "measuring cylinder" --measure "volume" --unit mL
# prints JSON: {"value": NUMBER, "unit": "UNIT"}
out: {"value": 12, "unit": "mL"}
